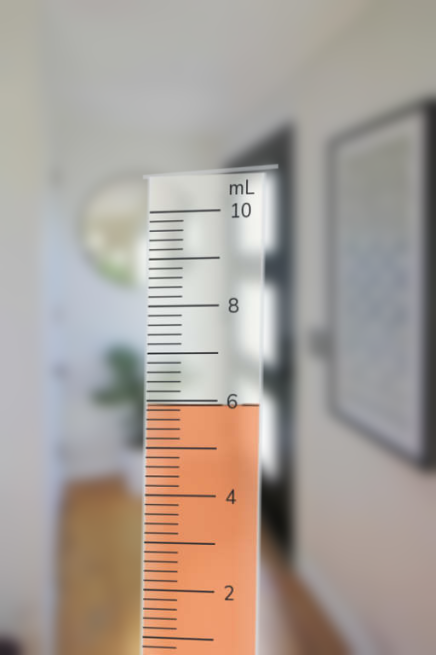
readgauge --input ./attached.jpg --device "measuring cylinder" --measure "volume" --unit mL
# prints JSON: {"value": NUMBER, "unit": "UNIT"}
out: {"value": 5.9, "unit": "mL"}
